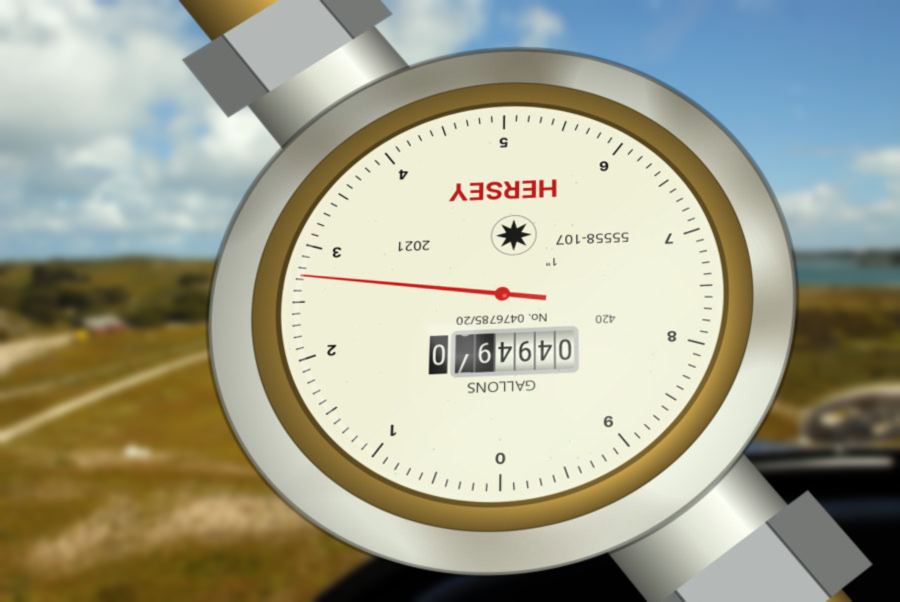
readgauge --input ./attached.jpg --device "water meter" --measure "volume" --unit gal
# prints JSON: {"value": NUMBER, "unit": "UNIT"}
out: {"value": 494972.7, "unit": "gal"}
